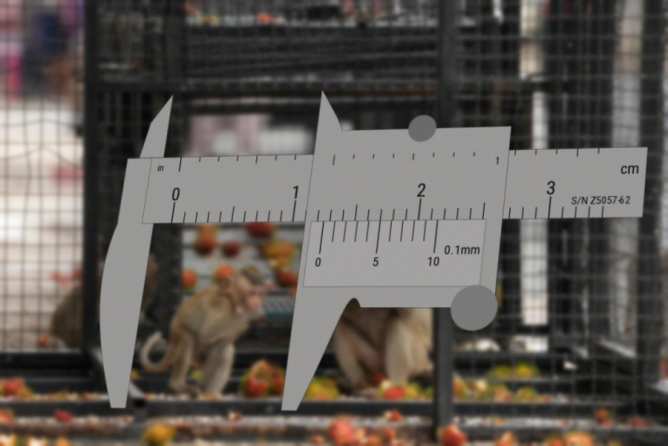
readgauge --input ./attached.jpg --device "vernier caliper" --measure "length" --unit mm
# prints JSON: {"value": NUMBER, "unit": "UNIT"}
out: {"value": 12.5, "unit": "mm"}
